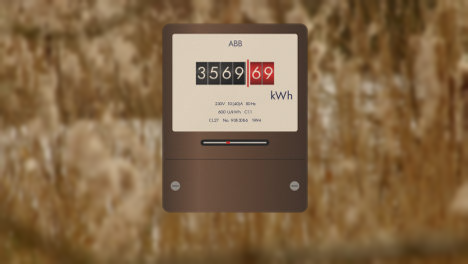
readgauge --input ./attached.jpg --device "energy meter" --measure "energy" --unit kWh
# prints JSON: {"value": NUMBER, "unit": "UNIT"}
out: {"value": 3569.69, "unit": "kWh"}
